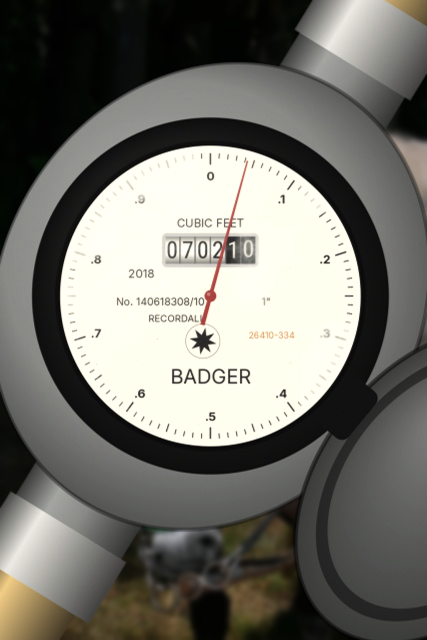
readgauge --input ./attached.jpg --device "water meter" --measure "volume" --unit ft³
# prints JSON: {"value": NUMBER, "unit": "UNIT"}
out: {"value": 70210.04, "unit": "ft³"}
